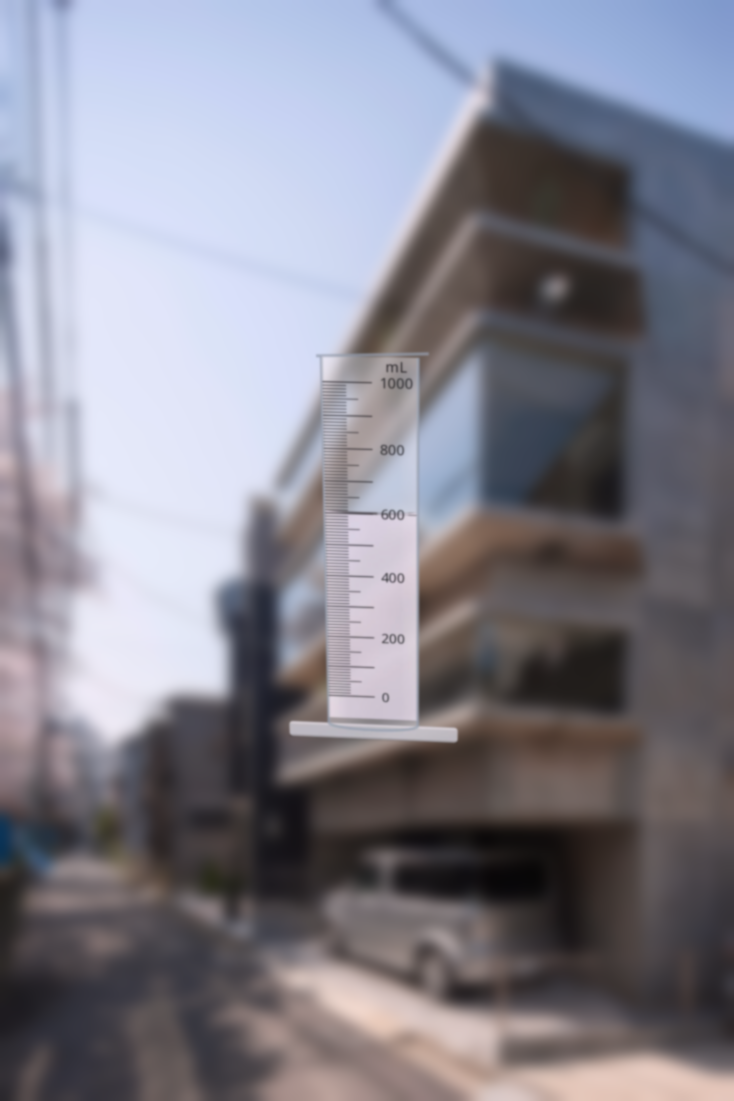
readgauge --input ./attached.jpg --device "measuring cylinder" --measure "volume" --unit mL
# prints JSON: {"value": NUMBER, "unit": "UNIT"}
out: {"value": 600, "unit": "mL"}
